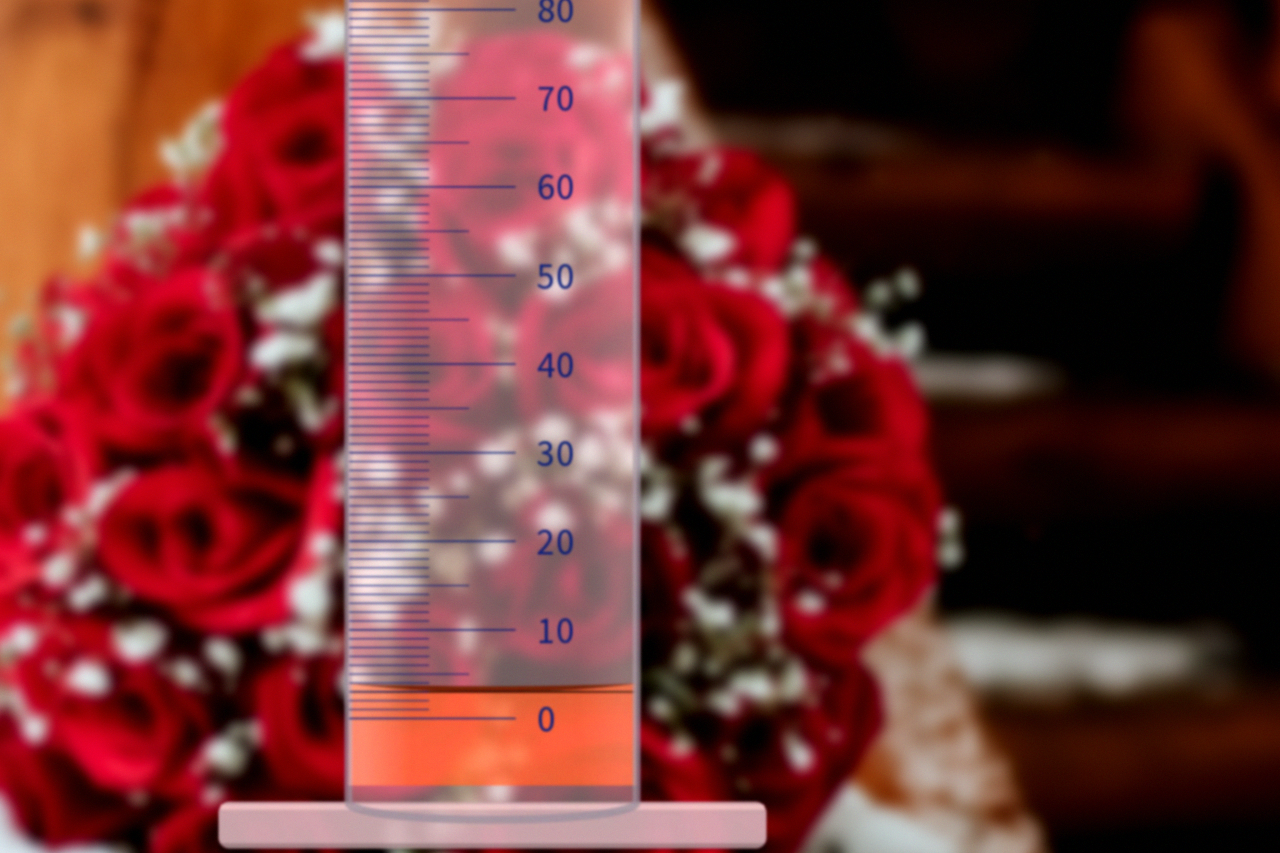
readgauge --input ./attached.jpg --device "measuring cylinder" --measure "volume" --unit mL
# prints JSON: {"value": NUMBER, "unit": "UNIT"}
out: {"value": 3, "unit": "mL"}
